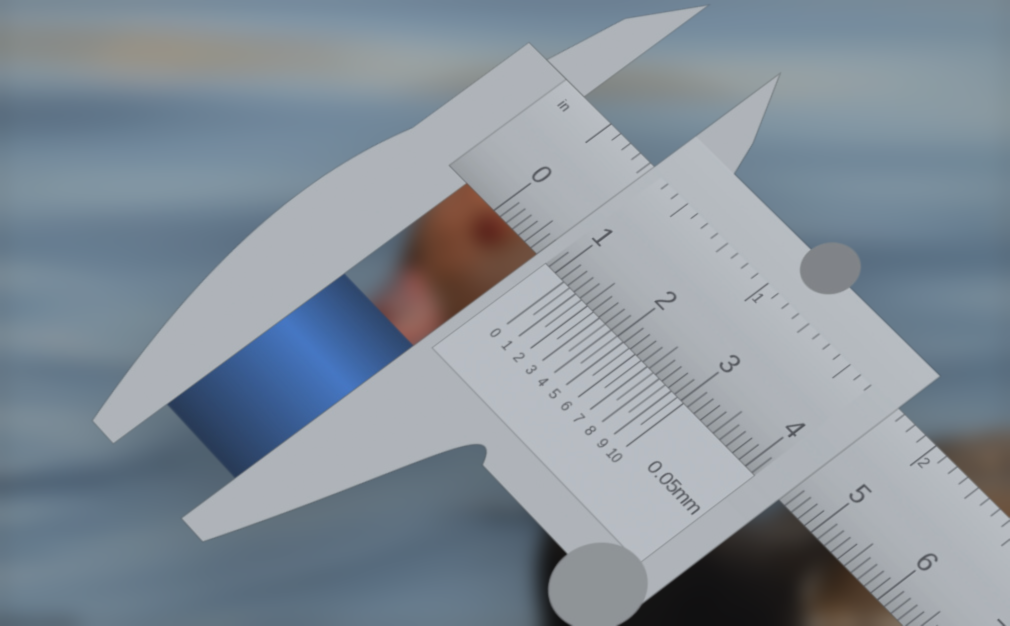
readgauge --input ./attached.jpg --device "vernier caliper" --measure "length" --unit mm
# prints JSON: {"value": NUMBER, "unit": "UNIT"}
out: {"value": 11.4, "unit": "mm"}
